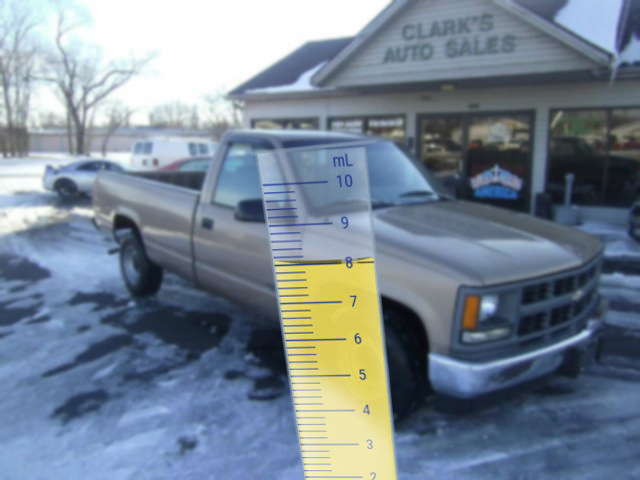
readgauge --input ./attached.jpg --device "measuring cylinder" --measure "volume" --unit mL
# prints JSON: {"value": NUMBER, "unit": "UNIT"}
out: {"value": 8, "unit": "mL"}
